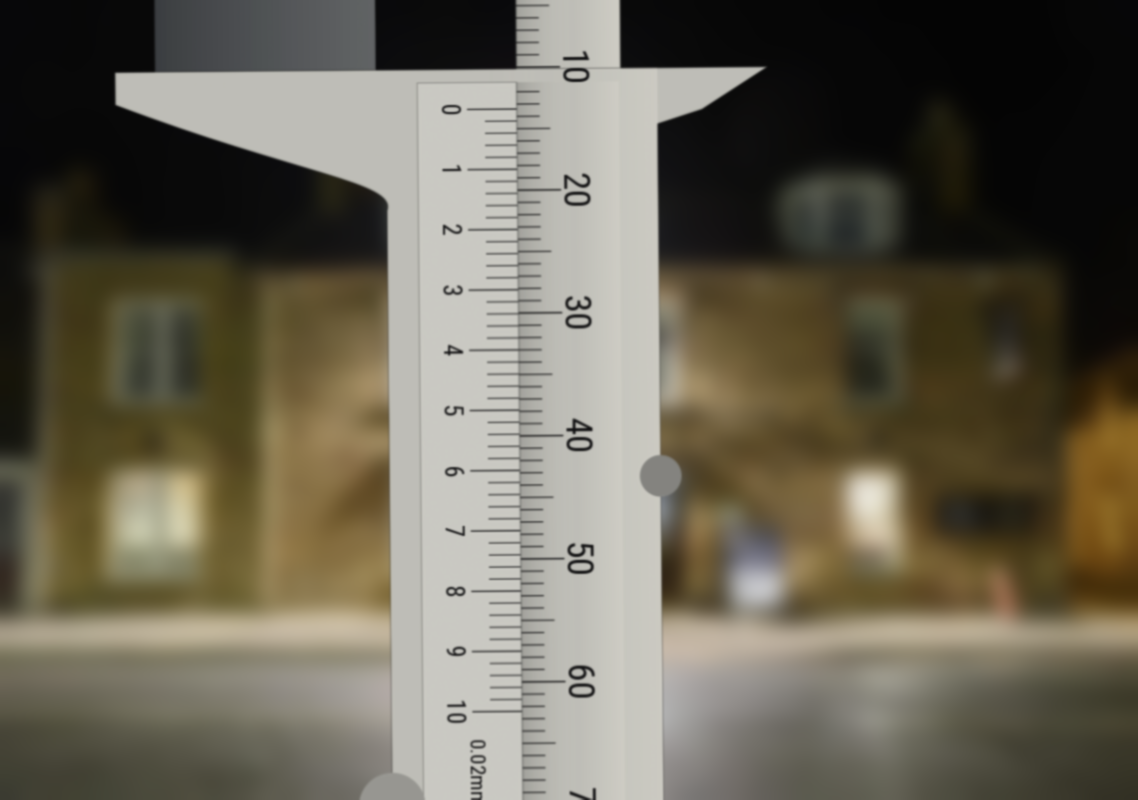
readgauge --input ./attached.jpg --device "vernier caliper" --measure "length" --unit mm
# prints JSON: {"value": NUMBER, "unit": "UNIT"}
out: {"value": 13.4, "unit": "mm"}
